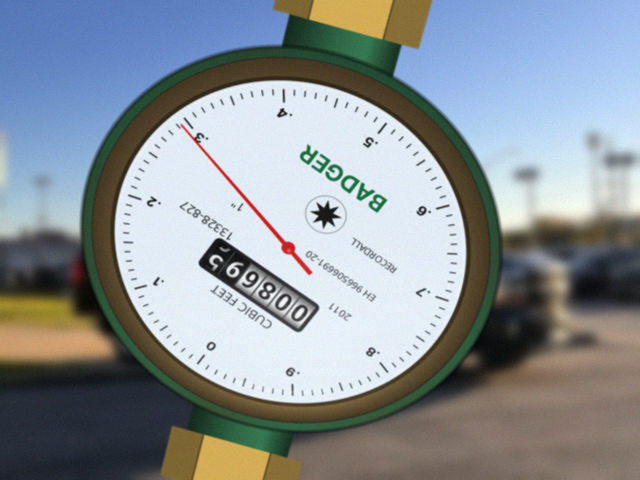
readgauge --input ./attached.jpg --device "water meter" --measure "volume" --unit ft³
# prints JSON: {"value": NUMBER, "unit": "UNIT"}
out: {"value": 8695.29, "unit": "ft³"}
